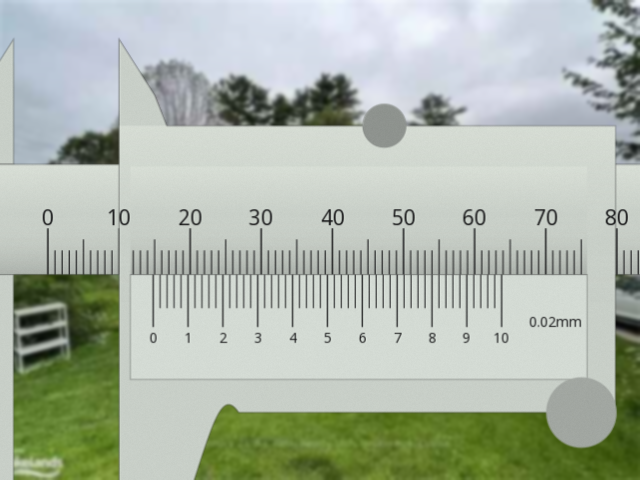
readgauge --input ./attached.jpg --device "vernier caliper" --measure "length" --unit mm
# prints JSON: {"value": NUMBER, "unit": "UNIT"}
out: {"value": 14.8, "unit": "mm"}
